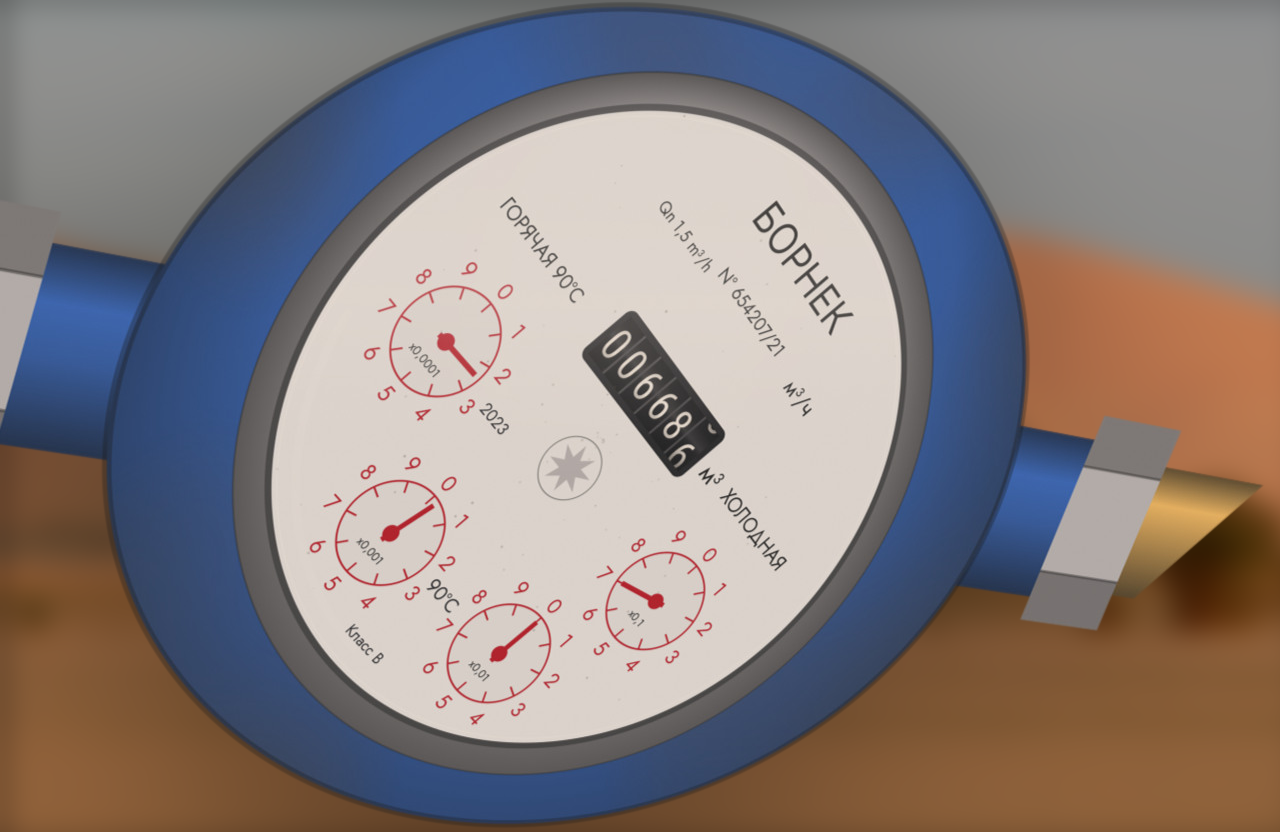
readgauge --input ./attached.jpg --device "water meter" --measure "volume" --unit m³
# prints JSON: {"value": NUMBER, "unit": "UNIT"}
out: {"value": 6685.7002, "unit": "m³"}
